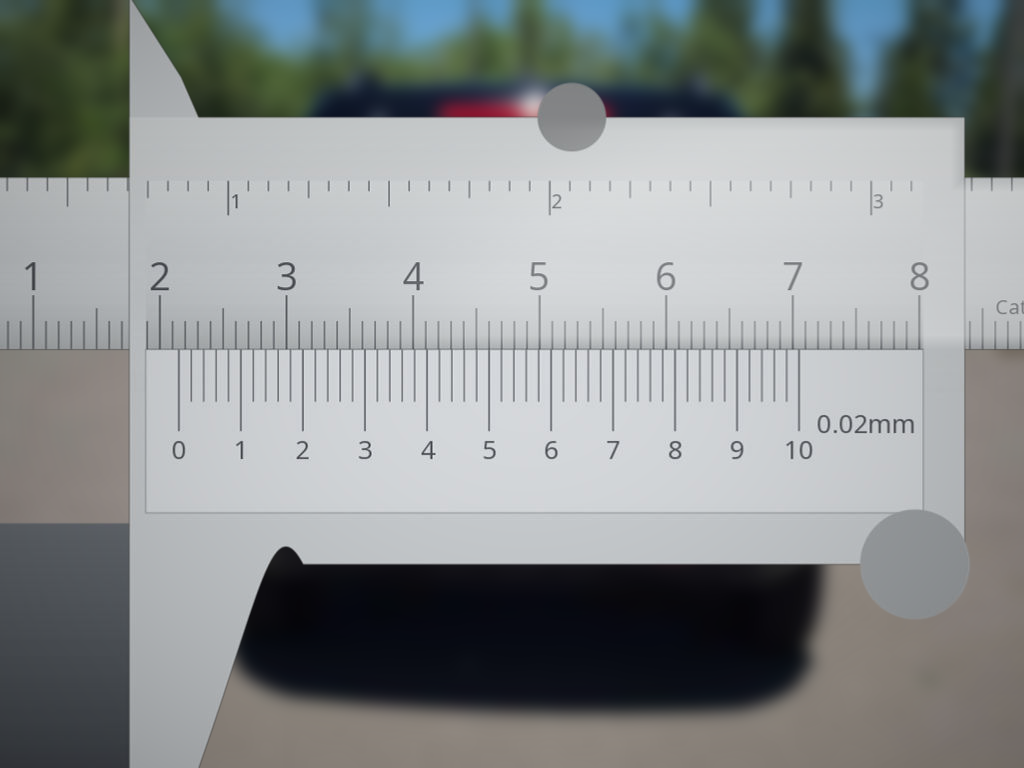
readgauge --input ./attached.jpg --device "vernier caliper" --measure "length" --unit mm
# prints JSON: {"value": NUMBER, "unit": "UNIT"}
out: {"value": 21.5, "unit": "mm"}
